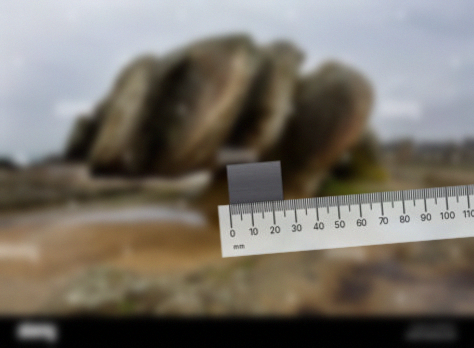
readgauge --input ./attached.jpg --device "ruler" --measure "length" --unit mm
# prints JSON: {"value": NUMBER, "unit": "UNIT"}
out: {"value": 25, "unit": "mm"}
